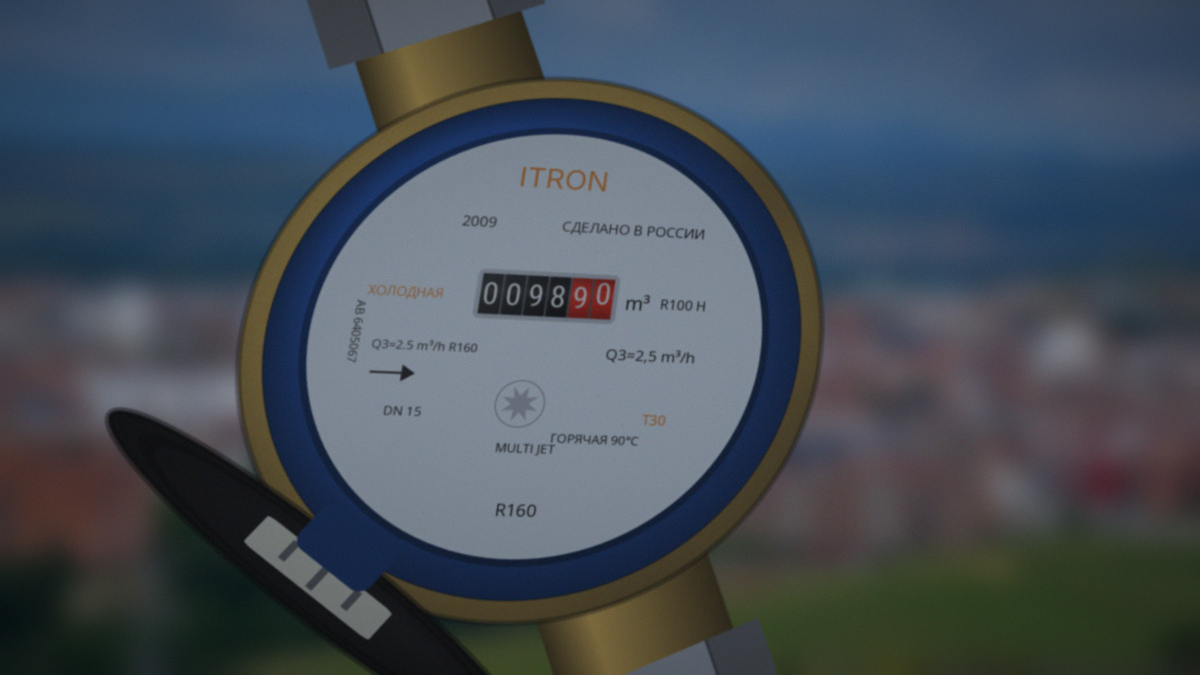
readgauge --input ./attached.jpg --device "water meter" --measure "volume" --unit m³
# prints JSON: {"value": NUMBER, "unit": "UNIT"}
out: {"value": 98.90, "unit": "m³"}
